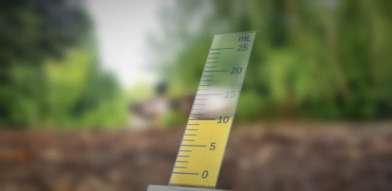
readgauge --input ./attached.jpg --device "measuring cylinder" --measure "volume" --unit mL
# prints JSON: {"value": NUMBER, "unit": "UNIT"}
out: {"value": 10, "unit": "mL"}
